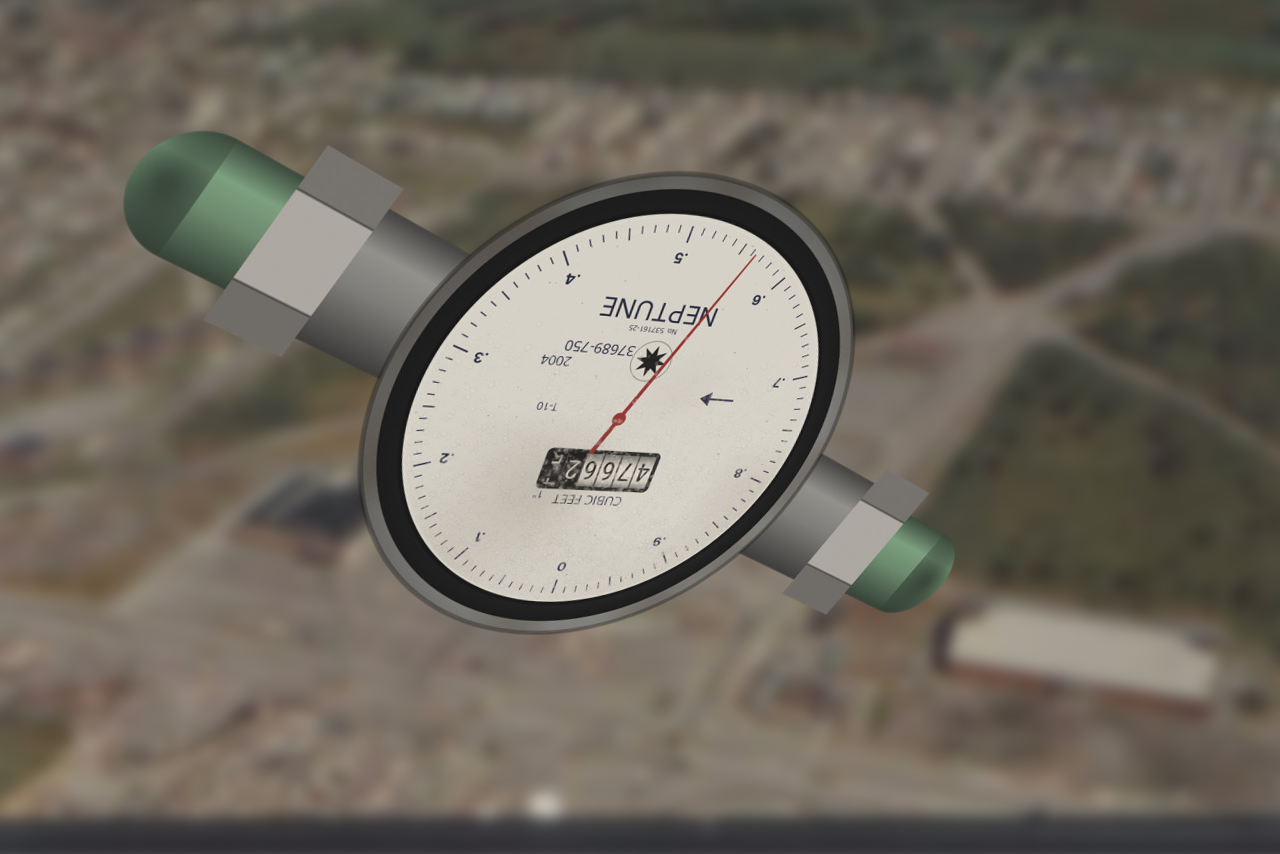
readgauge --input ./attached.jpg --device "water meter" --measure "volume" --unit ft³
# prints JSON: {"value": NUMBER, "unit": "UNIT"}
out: {"value": 476624.56, "unit": "ft³"}
